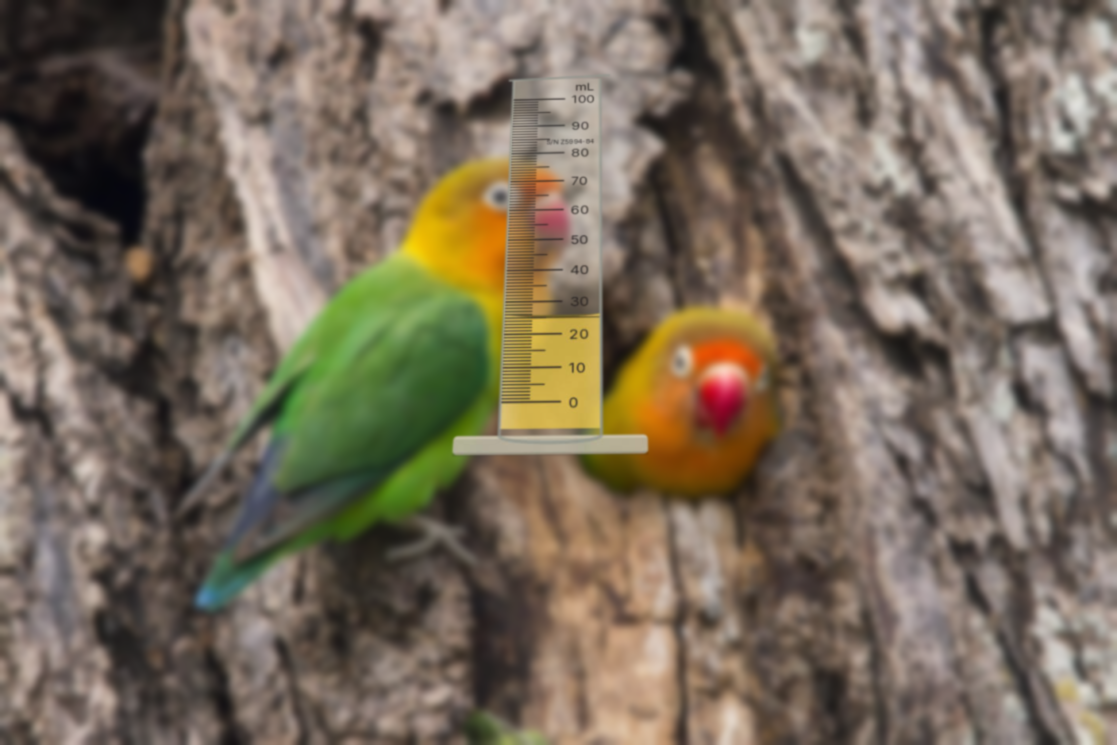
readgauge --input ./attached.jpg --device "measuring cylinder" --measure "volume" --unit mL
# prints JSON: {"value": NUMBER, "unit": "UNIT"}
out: {"value": 25, "unit": "mL"}
